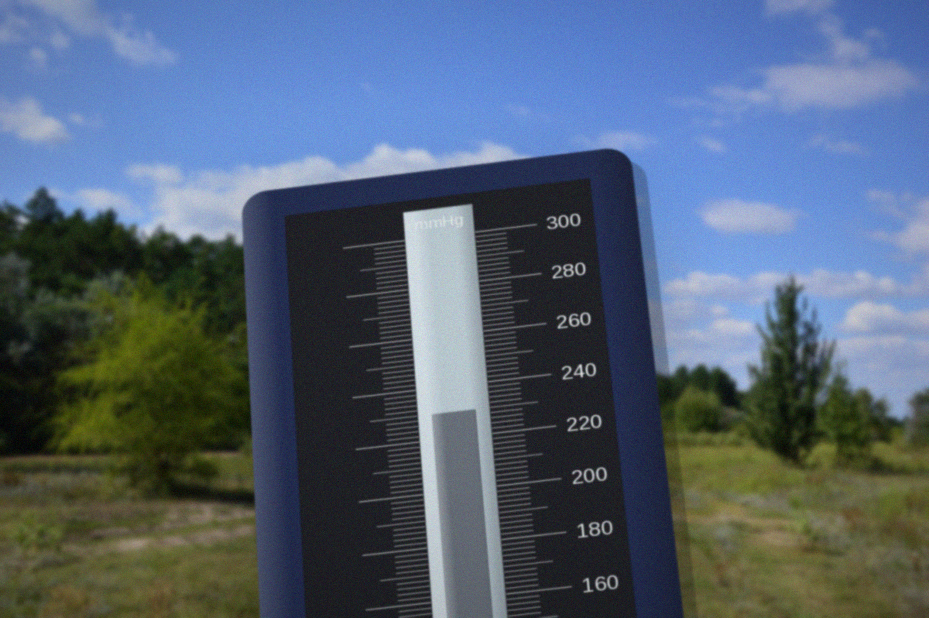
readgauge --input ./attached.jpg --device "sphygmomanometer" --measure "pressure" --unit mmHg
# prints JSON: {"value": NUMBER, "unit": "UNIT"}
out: {"value": 230, "unit": "mmHg"}
